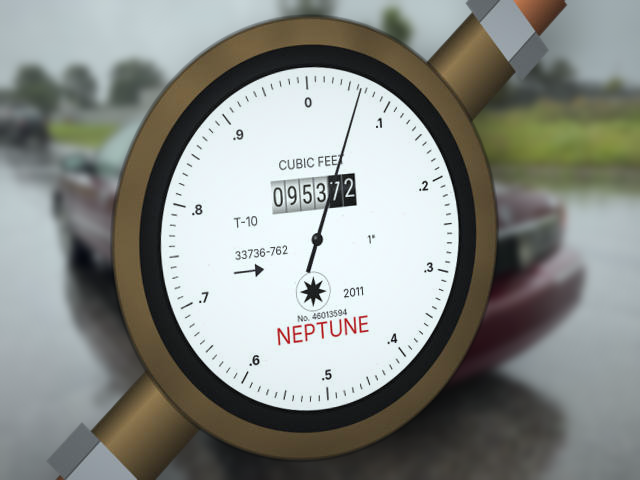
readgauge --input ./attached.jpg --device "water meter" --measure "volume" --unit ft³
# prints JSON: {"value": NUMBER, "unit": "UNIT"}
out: {"value": 95372.06, "unit": "ft³"}
